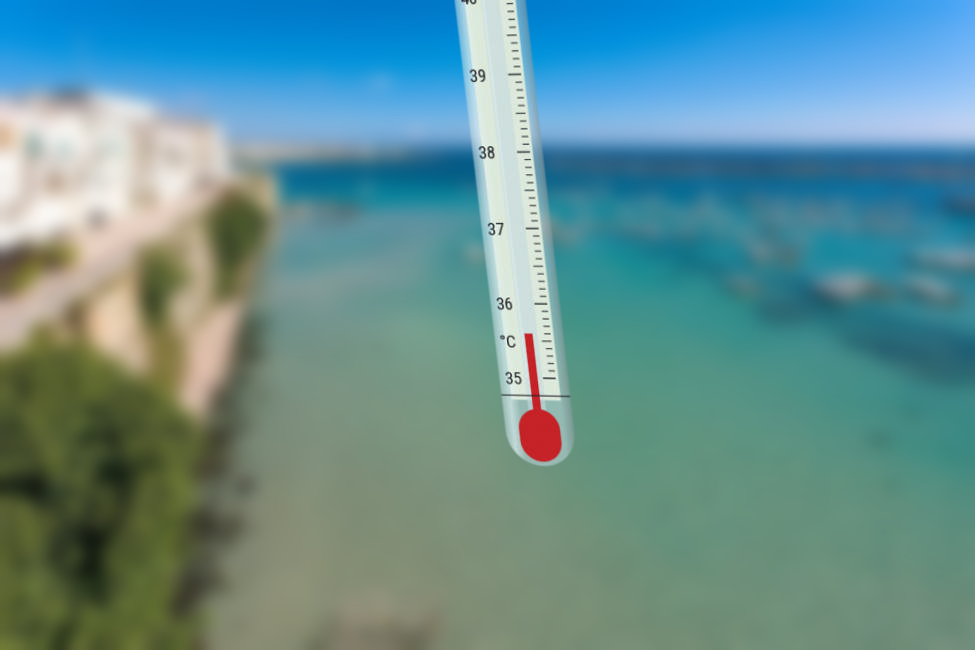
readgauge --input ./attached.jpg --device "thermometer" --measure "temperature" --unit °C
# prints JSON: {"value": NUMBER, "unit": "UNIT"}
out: {"value": 35.6, "unit": "°C"}
